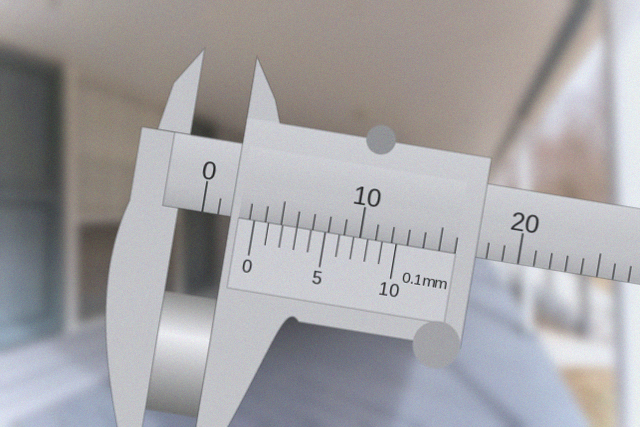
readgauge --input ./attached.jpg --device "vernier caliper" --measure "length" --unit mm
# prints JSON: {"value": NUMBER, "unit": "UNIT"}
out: {"value": 3.3, "unit": "mm"}
